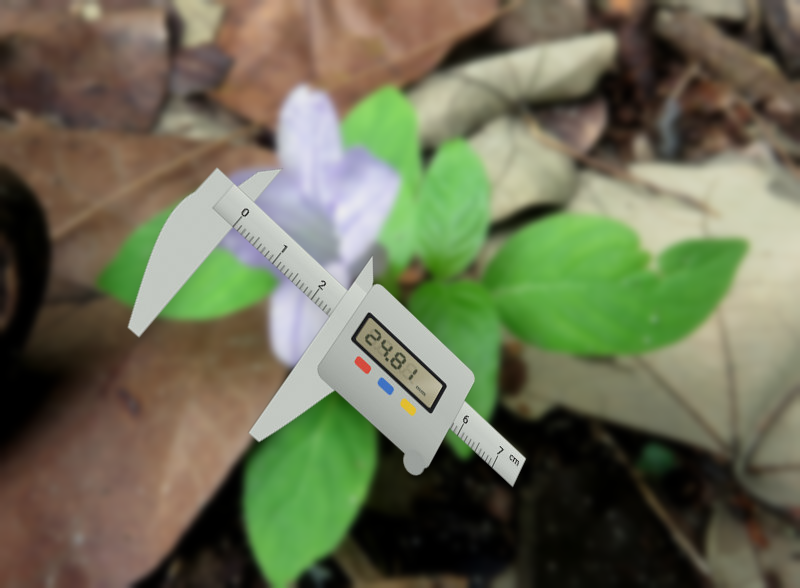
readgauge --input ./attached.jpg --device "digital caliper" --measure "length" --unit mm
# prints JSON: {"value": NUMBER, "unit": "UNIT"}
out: {"value": 24.81, "unit": "mm"}
